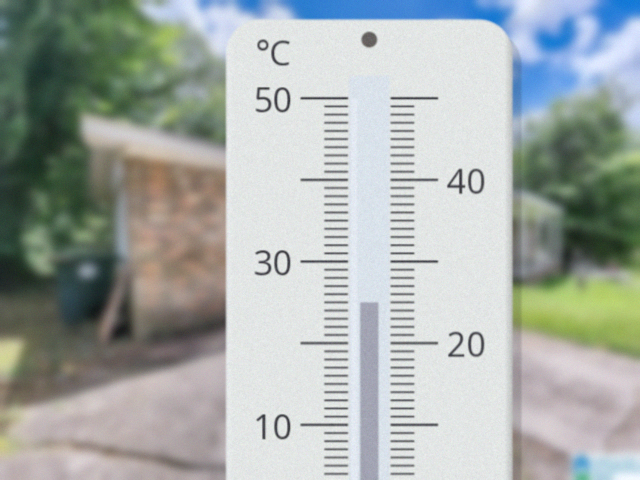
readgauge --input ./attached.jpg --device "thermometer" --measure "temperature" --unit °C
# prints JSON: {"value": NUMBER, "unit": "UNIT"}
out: {"value": 25, "unit": "°C"}
